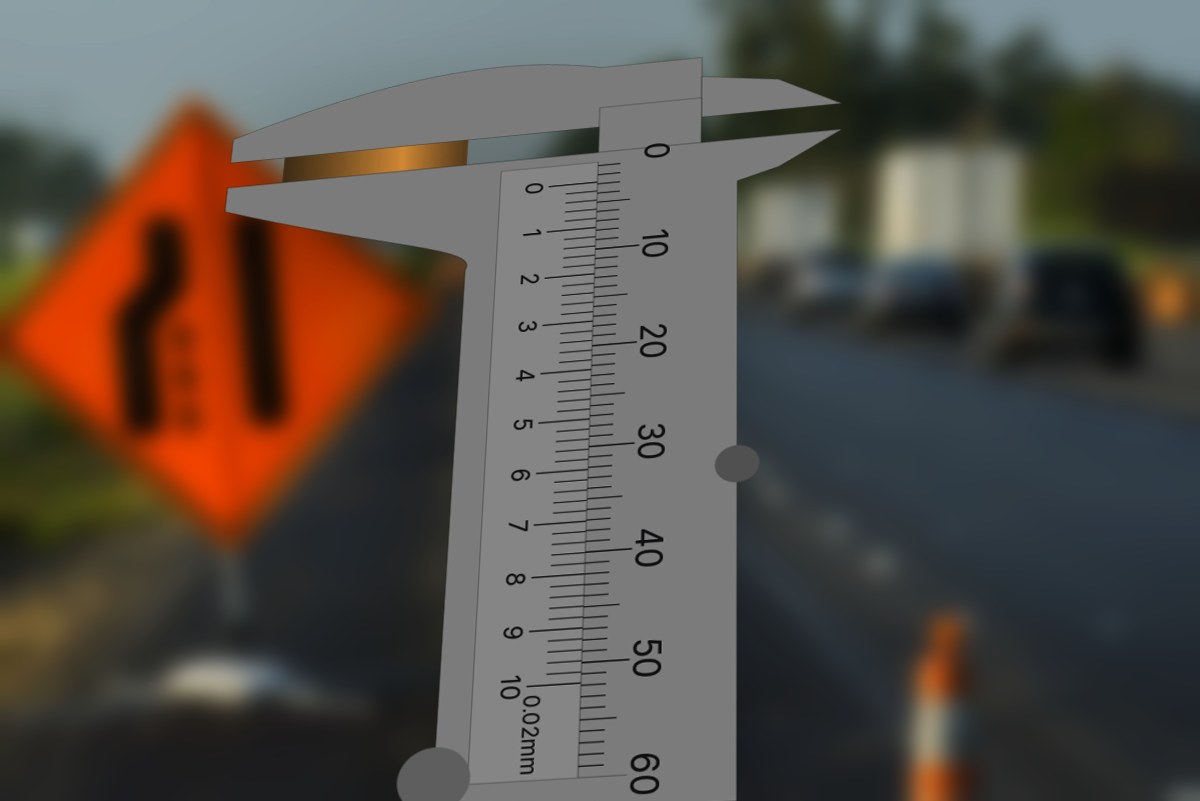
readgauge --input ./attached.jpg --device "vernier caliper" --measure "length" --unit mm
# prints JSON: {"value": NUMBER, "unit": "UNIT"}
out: {"value": 2.8, "unit": "mm"}
